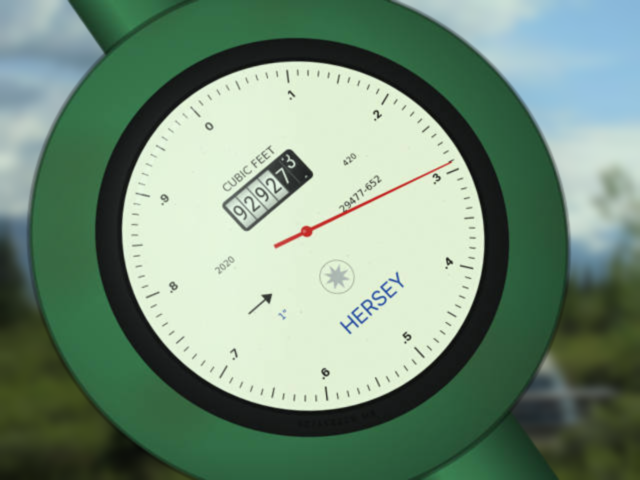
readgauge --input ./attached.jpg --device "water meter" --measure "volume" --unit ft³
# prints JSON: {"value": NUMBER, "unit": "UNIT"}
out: {"value": 929273.29, "unit": "ft³"}
